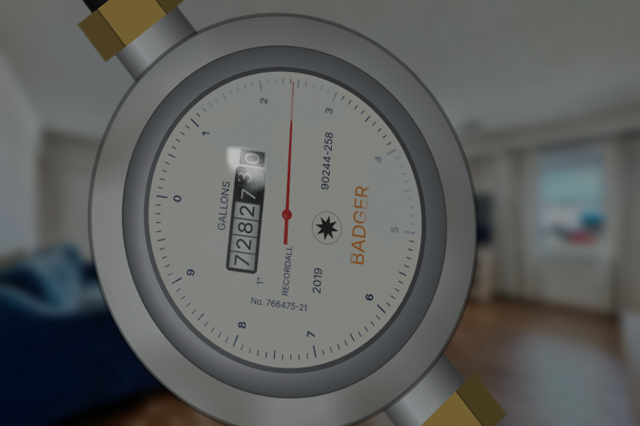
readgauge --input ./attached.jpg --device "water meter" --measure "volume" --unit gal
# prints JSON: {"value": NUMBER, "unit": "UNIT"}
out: {"value": 7282732.4, "unit": "gal"}
